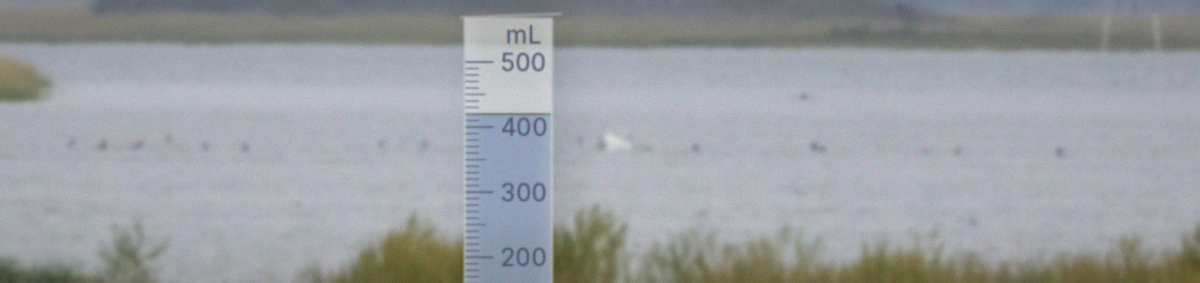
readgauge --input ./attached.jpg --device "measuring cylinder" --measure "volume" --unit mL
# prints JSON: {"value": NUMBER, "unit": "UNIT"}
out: {"value": 420, "unit": "mL"}
